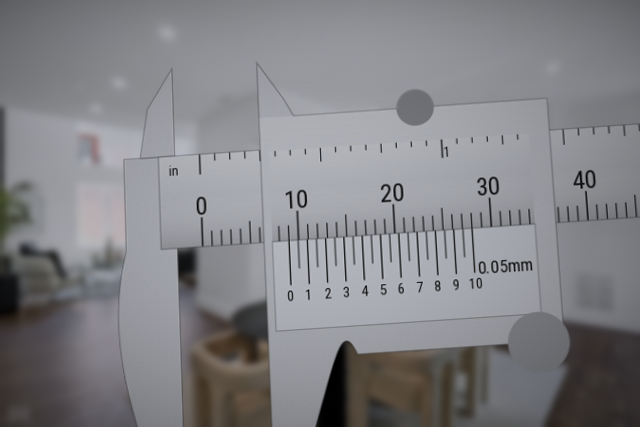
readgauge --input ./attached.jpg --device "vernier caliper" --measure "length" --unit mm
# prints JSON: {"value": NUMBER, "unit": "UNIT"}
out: {"value": 9.0, "unit": "mm"}
